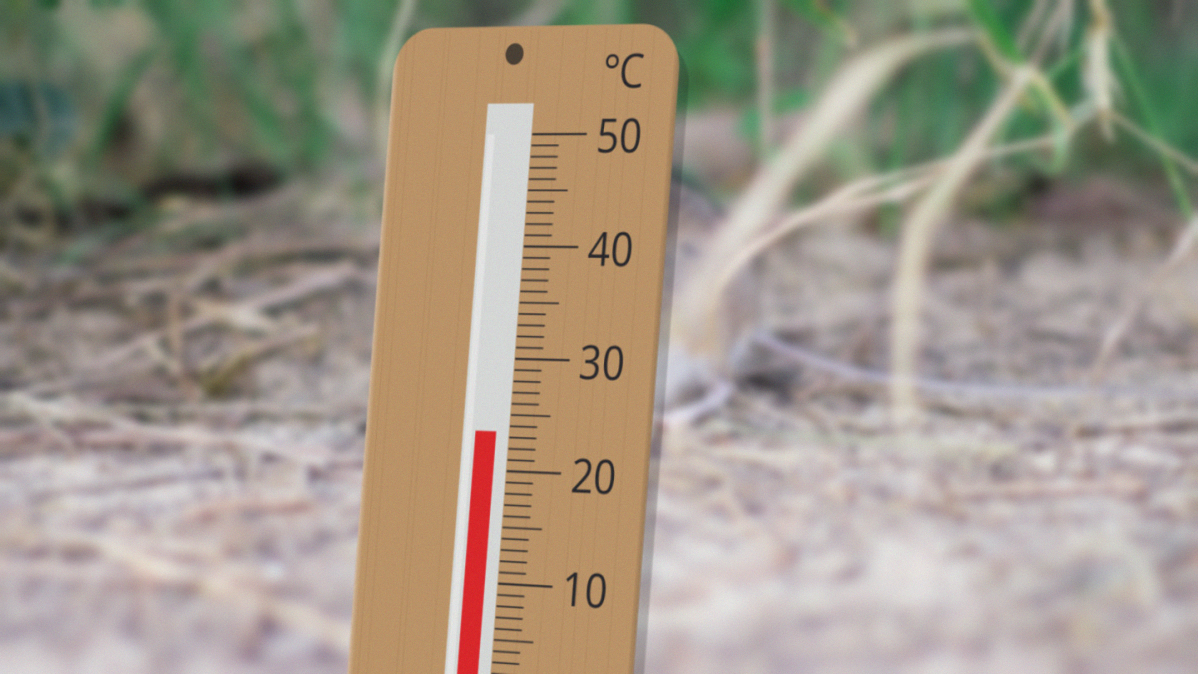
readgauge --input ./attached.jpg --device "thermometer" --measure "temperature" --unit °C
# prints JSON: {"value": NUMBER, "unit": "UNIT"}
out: {"value": 23.5, "unit": "°C"}
